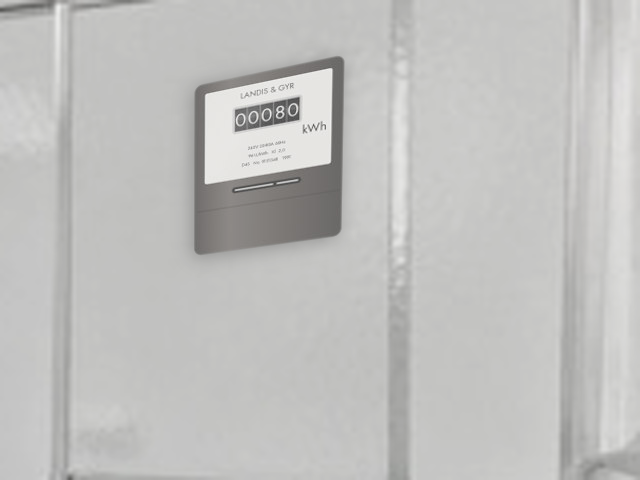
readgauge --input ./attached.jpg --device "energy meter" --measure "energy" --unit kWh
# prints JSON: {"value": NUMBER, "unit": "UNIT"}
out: {"value": 80, "unit": "kWh"}
